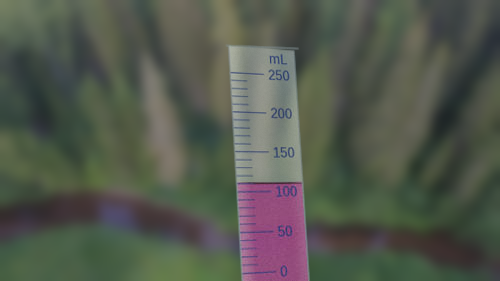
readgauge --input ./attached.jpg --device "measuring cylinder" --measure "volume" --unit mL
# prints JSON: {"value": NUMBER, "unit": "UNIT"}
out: {"value": 110, "unit": "mL"}
